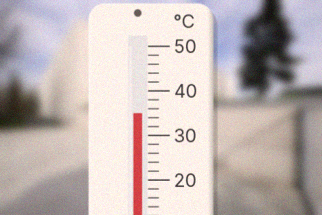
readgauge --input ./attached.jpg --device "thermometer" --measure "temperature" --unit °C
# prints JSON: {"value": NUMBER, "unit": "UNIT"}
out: {"value": 35, "unit": "°C"}
